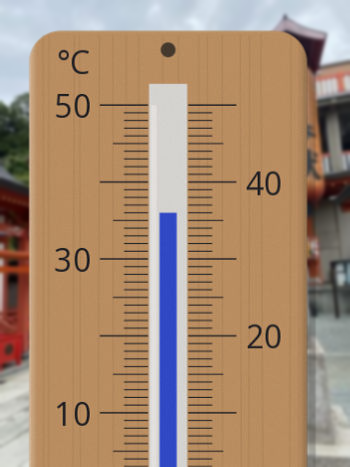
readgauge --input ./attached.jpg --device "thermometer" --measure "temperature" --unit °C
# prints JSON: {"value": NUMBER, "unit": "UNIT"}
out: {"value": 36, "unit": "°C"}
